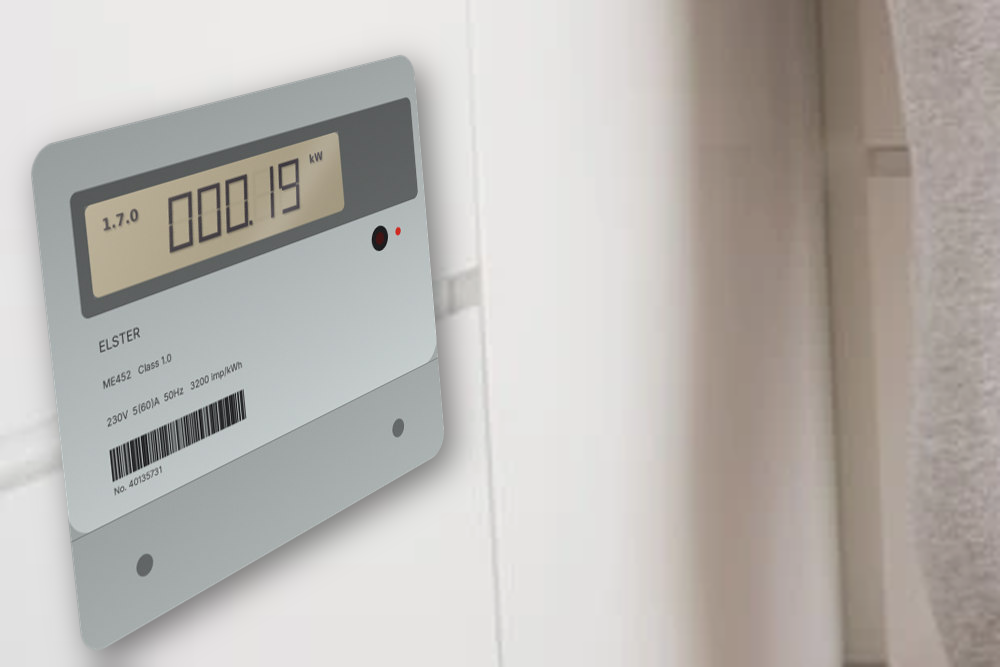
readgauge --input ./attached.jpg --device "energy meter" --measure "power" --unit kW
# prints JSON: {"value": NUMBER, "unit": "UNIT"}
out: {"value": 0.19, "unit": "kW"}
